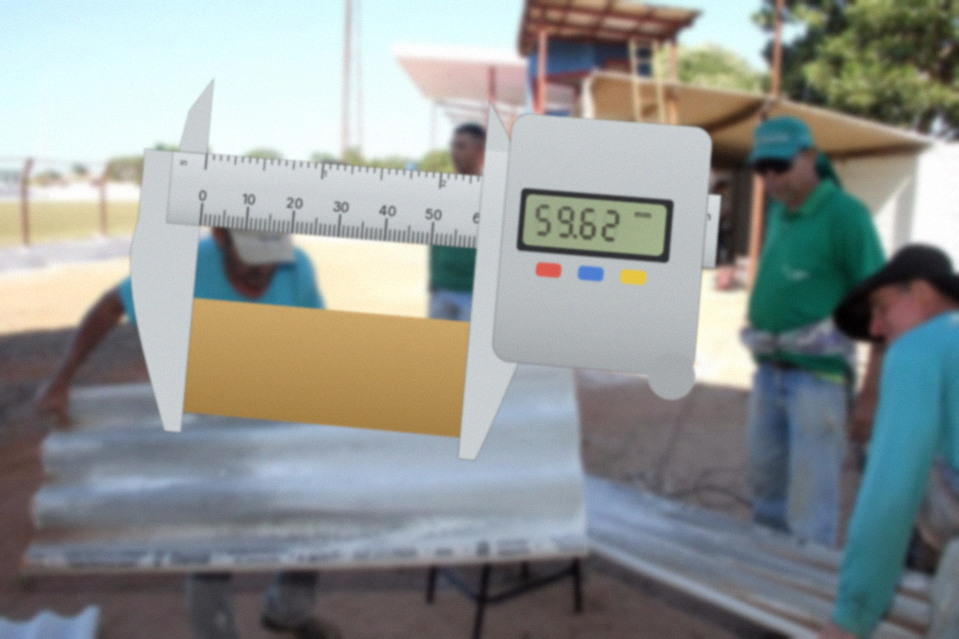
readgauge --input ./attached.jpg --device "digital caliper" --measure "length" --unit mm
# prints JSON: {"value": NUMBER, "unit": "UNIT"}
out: {"value": 59.62, "unit": "mm"}
